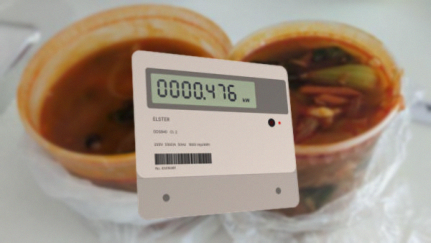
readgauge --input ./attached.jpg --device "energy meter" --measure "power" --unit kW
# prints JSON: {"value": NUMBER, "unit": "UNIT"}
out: {"value": 0.476, "unit": "kW"}
